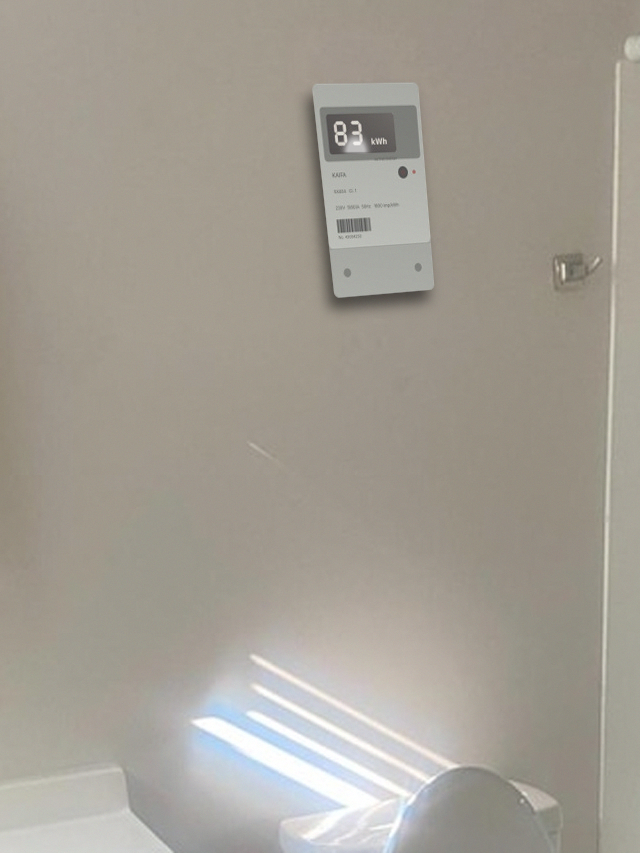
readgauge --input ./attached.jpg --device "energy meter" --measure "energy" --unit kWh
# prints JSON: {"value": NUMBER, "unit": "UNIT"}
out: {"value": 83, "unit": "kWh"}
